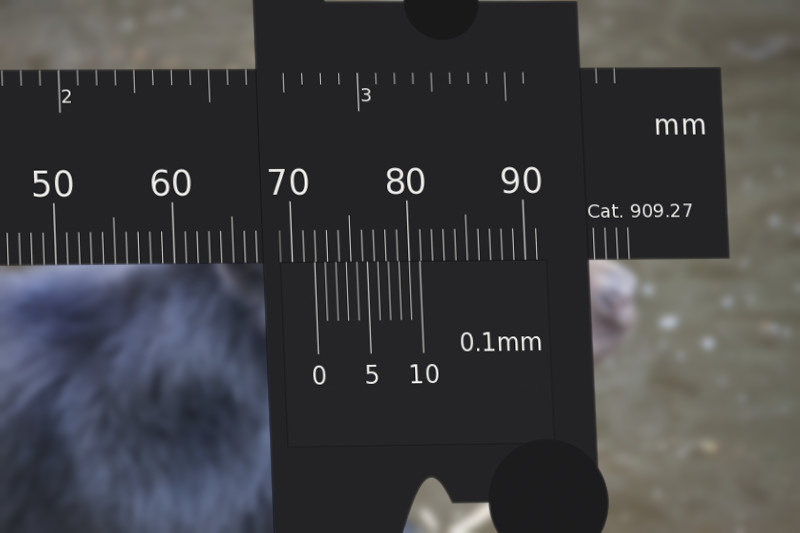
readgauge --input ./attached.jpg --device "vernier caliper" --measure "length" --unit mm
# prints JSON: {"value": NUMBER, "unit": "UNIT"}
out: {"value": 71.9, "unit": "mm"}
